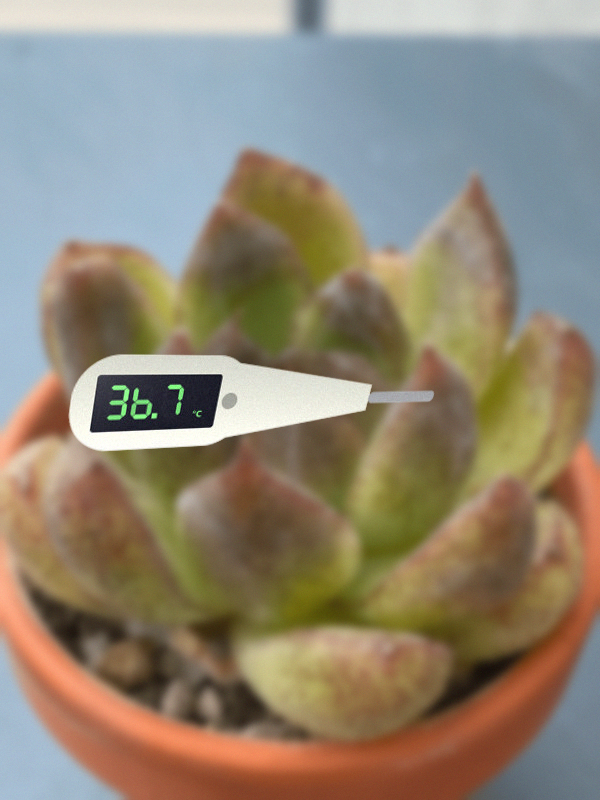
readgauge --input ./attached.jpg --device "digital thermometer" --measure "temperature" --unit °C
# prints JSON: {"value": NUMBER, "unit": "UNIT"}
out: {"value": 36.7, "unit": "°C"}
